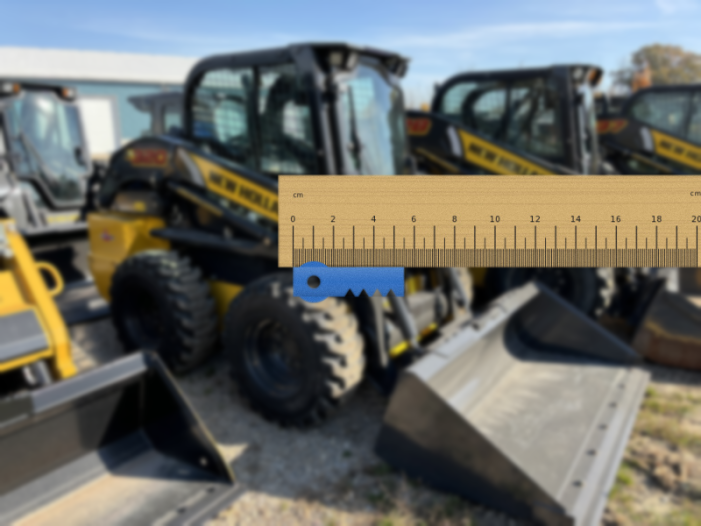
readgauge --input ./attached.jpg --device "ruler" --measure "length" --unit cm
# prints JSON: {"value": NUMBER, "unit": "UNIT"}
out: {"value": 5.5, "unit": "cm"}
